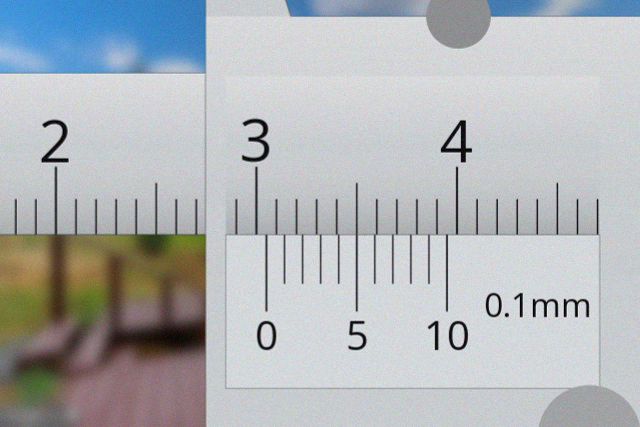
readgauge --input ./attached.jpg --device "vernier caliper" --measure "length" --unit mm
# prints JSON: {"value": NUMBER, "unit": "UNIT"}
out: {"value": 30.5, "unit": "mm"}
